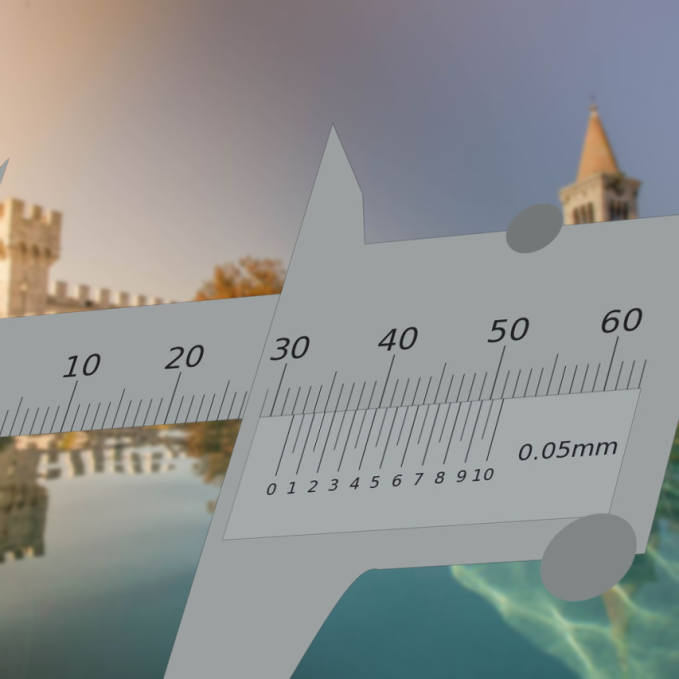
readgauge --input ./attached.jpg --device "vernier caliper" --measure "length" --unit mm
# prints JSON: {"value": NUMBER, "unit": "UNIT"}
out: {"value": 32.2, "unit": "mm"}
